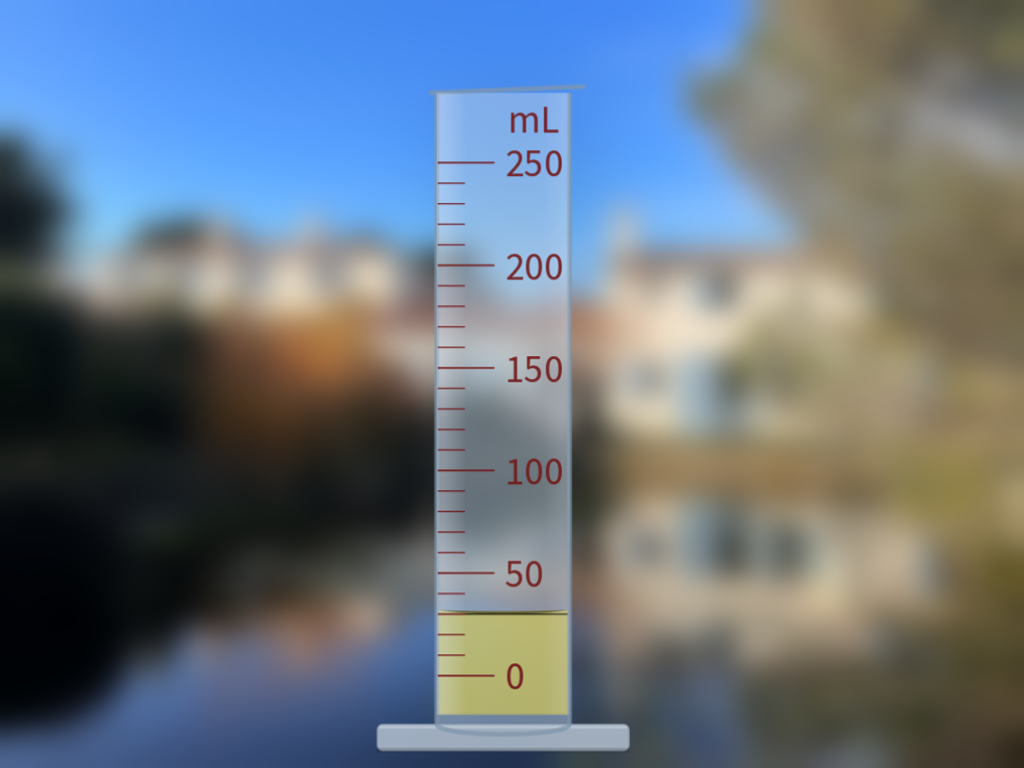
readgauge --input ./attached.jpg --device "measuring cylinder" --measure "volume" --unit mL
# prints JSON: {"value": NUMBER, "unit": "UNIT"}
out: {"value": 30, "unit": "mL"}
